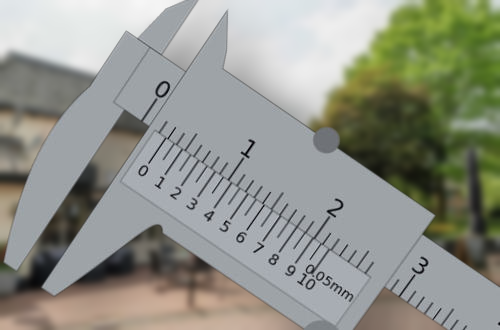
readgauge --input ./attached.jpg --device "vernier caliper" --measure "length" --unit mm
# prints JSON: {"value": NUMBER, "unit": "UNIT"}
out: {"value": 2.8, "unit": "mm"}
